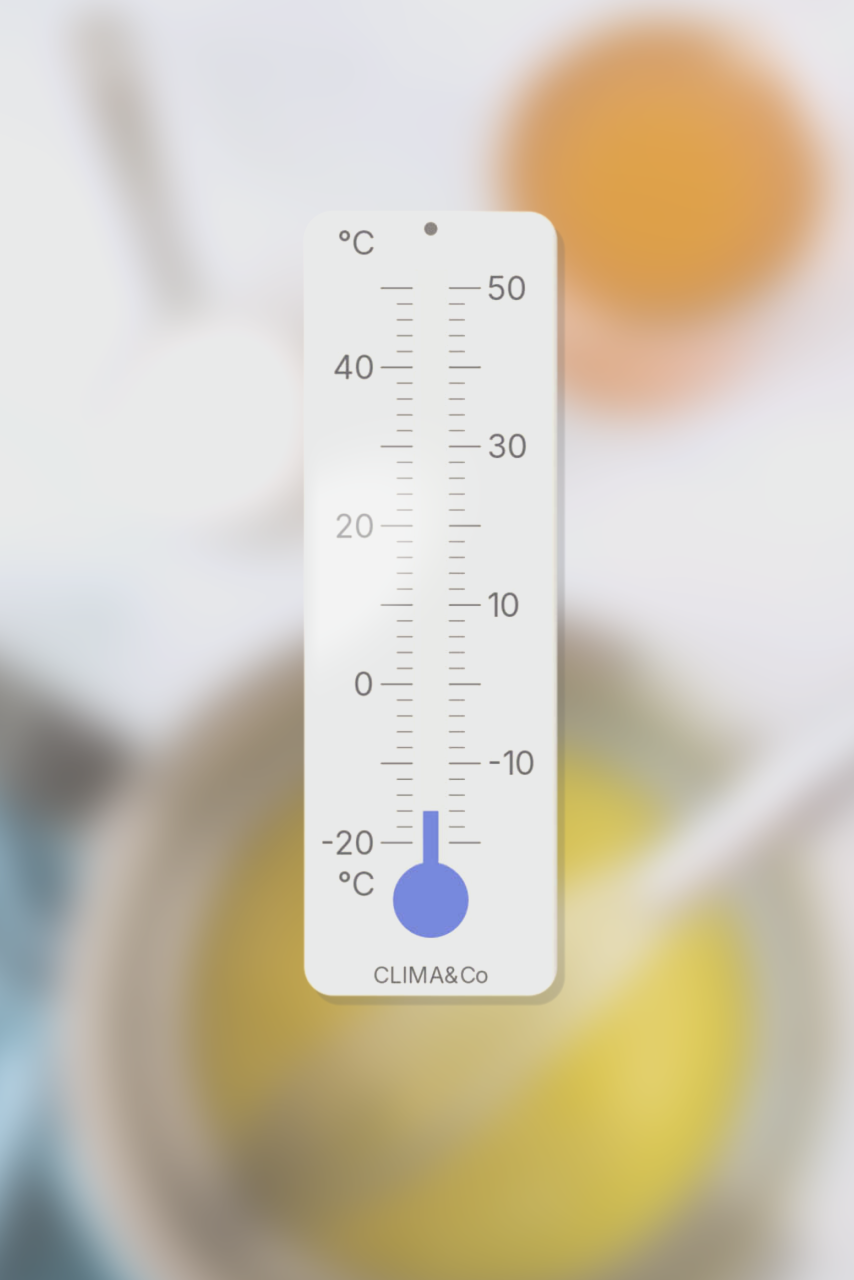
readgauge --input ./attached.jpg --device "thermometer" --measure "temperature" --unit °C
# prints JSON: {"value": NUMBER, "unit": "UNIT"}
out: {"value": -16, "unit": "°C"}
